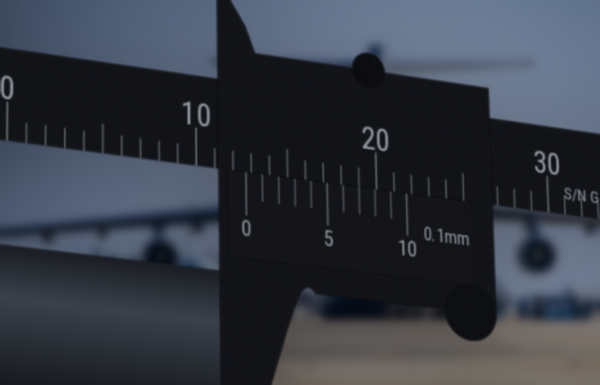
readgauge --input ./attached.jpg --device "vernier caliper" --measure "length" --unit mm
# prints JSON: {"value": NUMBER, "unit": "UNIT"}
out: {"value": 12.7, "unit": "mm"}
